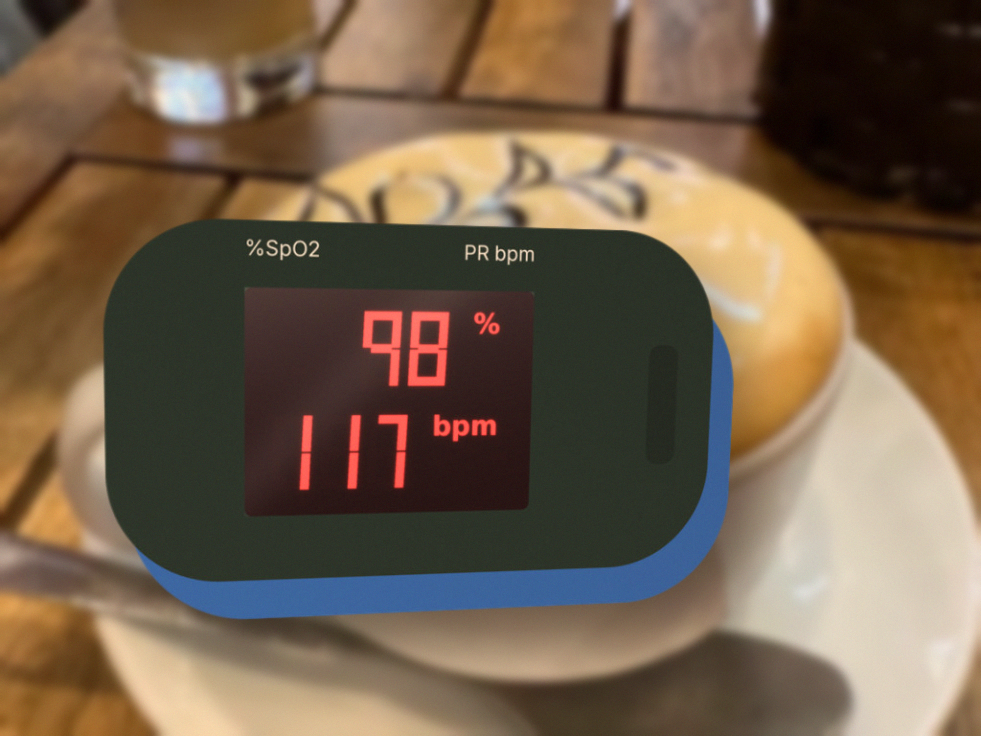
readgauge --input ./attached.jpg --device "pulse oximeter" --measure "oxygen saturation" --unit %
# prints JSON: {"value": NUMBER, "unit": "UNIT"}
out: {"value": 98, "unit": "%"}
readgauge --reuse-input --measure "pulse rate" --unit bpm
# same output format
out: {"value": 117, "unit": "bpm"}
